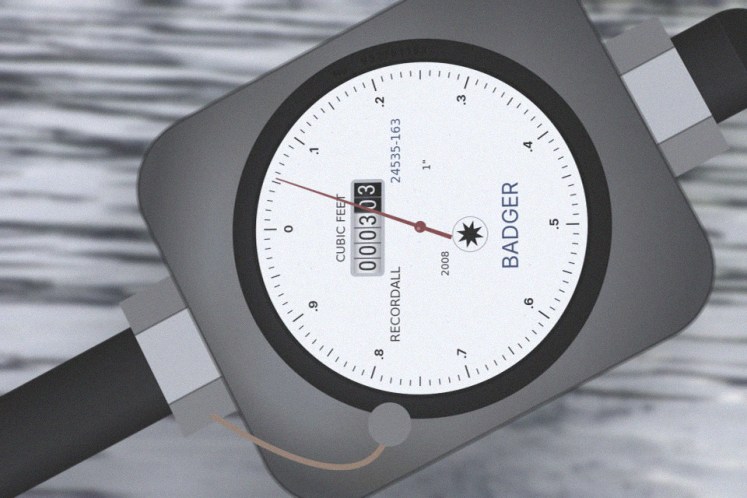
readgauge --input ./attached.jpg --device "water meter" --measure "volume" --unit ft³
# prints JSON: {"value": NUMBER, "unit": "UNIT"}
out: {"value": 303.05, "unit": "ft³"}
